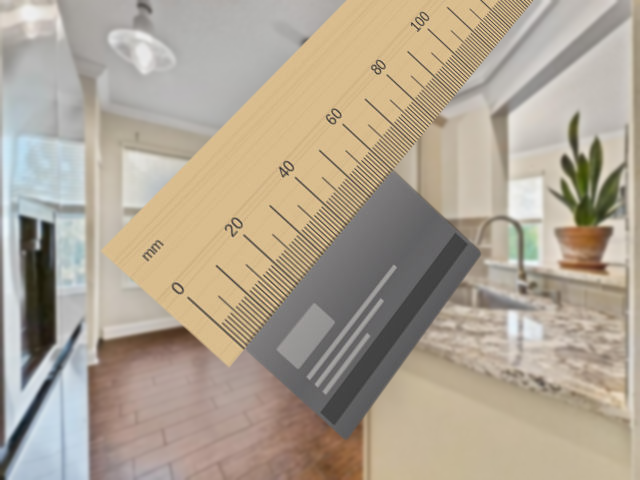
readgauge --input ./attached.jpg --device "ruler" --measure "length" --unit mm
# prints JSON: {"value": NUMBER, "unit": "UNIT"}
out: {"value": 60, "unit": "mm"}
